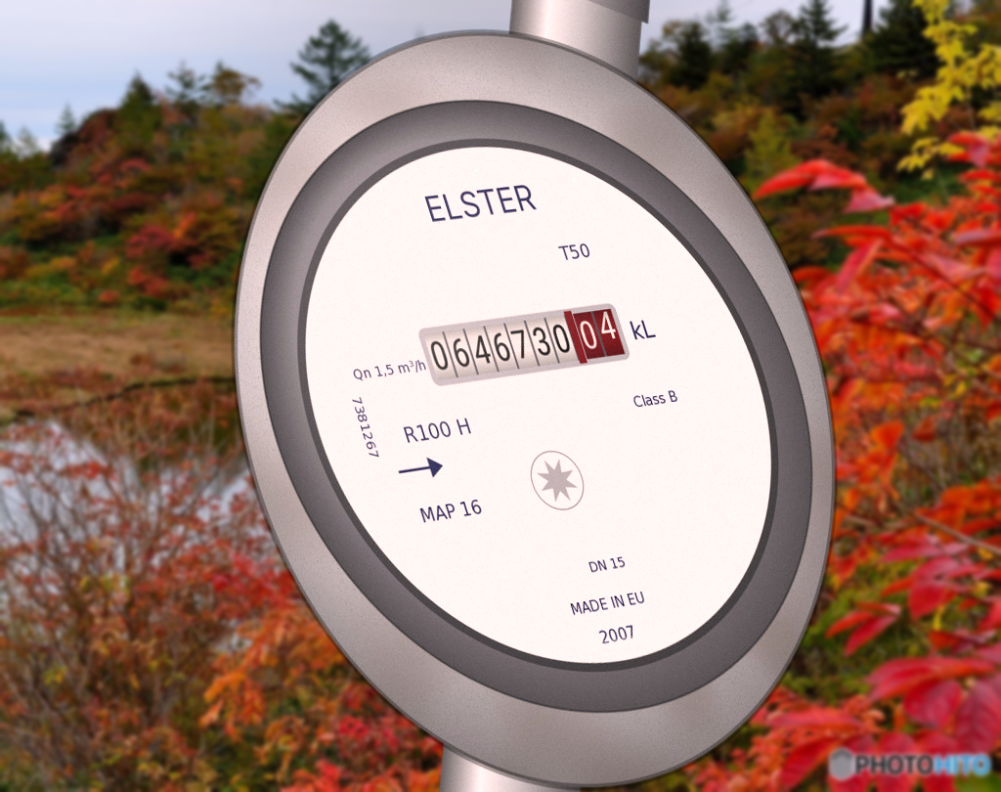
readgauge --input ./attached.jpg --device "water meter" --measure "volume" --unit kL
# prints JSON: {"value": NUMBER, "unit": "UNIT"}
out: {"value": 646730.04, "unit": "kL"}
